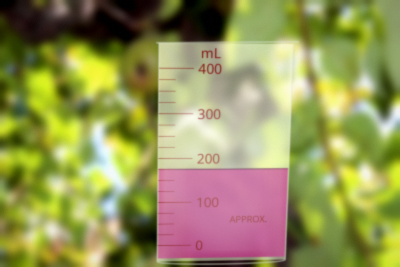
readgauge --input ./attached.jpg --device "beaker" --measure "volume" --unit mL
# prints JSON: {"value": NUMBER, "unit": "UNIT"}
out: {"value": 175, "unit": "mL"}
